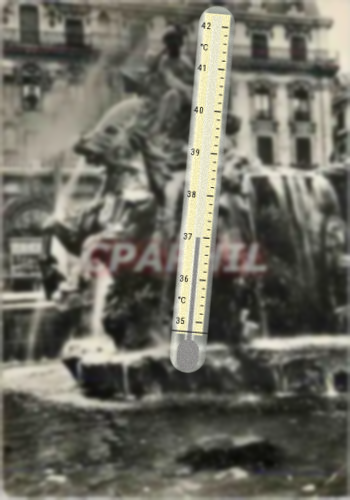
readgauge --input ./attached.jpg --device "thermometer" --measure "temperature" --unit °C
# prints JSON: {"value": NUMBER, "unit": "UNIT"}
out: {"value": 37, "unit": "°C"}
